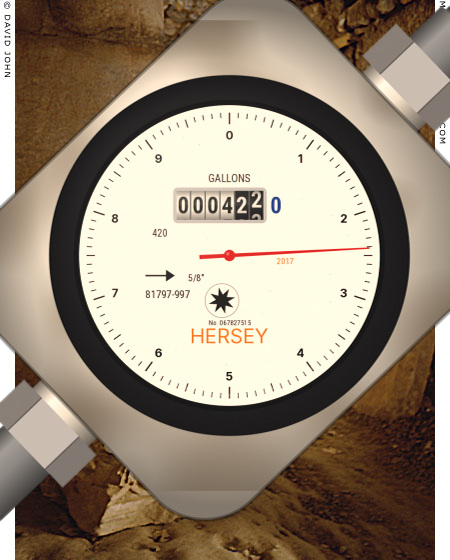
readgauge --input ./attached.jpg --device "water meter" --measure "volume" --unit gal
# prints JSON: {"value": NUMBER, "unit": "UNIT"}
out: {"value": 4222.4, "unit": "gal"}
